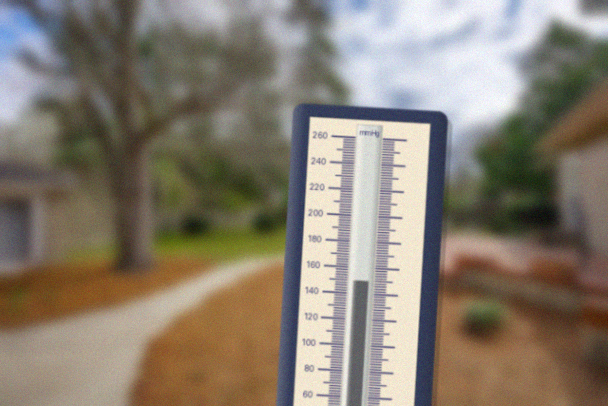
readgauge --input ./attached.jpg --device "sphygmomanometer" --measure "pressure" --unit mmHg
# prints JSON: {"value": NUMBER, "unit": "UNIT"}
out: {"value": 150, "unit": "mmHg"}
